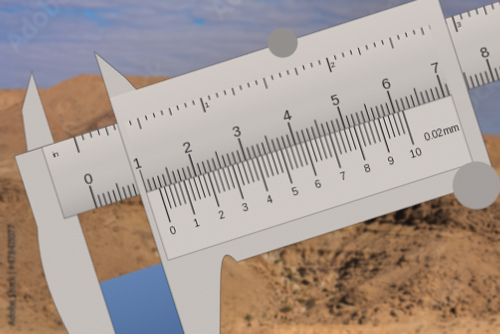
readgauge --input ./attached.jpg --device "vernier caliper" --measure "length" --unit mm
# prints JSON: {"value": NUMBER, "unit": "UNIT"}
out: {"value": 12.6, "unit": "mm"}
